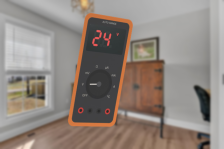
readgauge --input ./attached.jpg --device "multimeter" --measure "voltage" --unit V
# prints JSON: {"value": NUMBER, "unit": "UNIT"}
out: {"value": 24, "unit": "V"}
